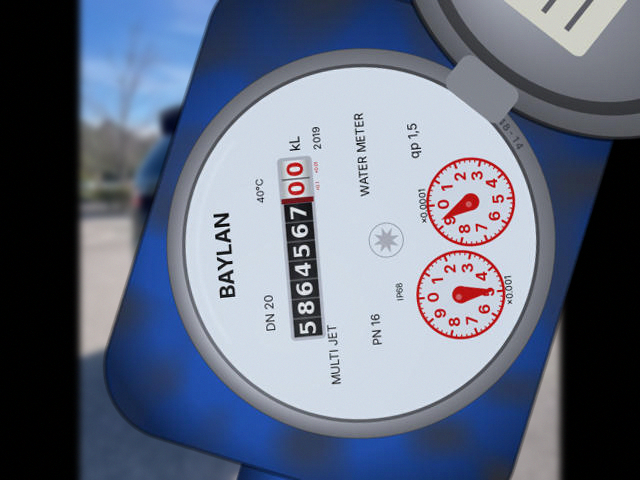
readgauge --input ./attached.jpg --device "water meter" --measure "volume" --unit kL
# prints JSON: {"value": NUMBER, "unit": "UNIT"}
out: {"value": 5864567.0049, "unit": "kL"}
